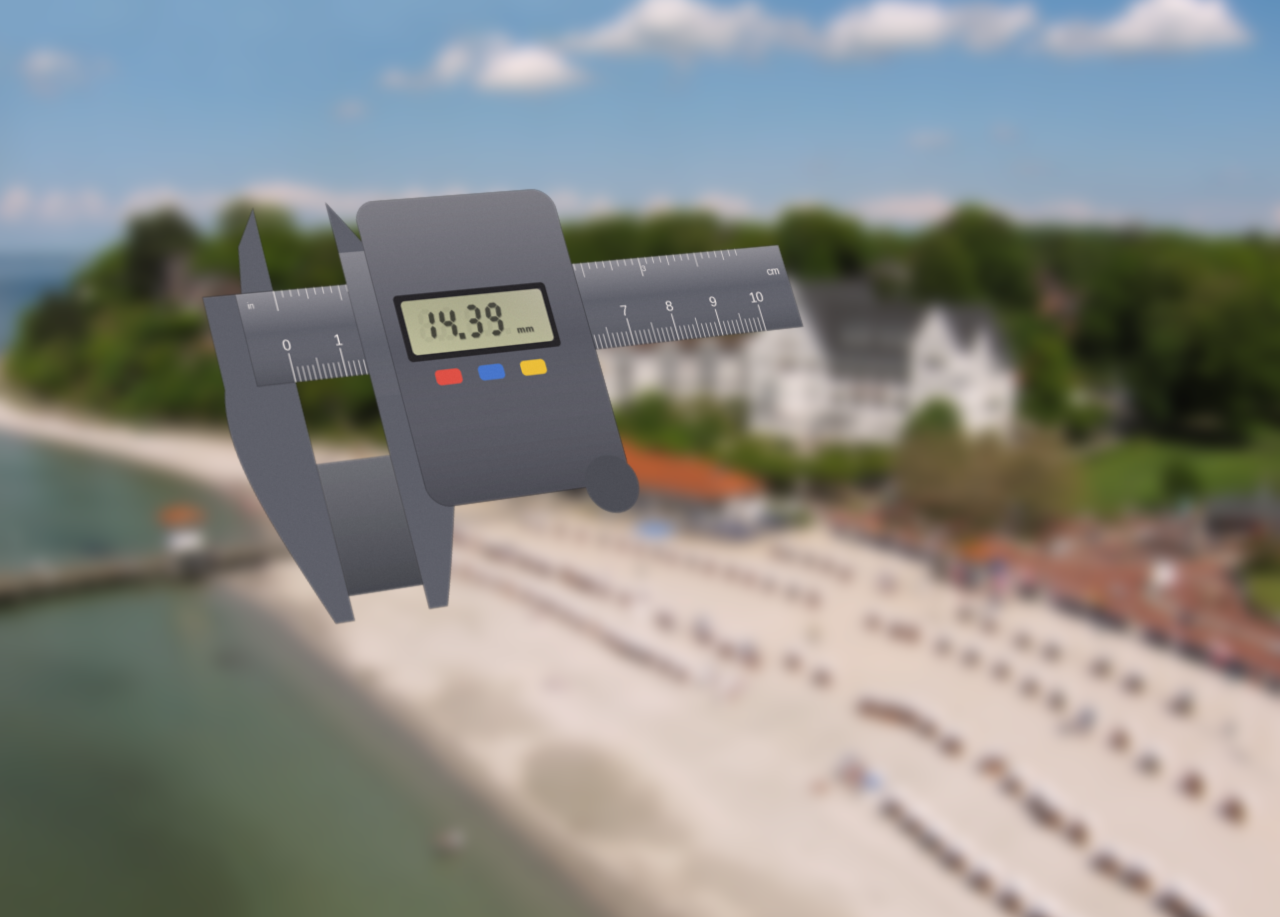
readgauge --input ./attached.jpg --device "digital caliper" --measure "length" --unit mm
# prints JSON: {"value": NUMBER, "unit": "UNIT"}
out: {"value": 14.39, "unit": "mm"}
